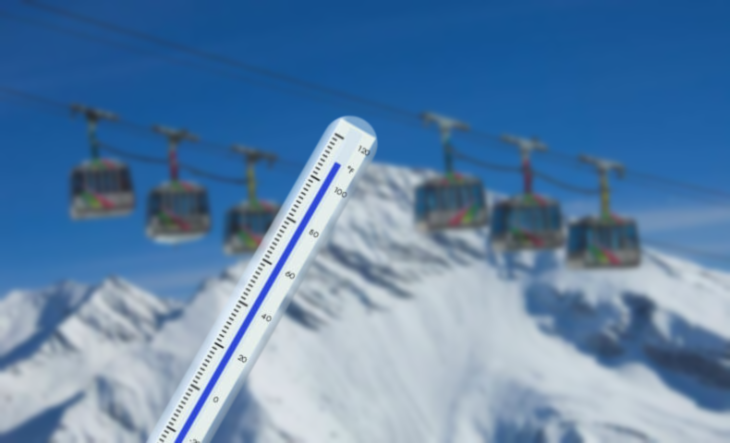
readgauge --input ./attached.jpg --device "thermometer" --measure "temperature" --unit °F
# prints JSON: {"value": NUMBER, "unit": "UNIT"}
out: {"value": 110, "unit": "°F"}
